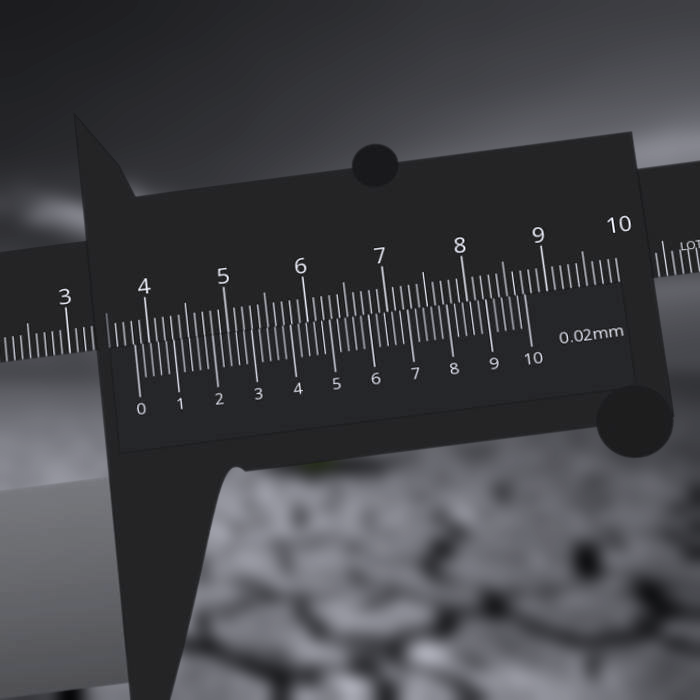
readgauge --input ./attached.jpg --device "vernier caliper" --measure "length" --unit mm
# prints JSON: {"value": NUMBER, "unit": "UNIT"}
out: {"value": 38.2, "unit": "mm"}
